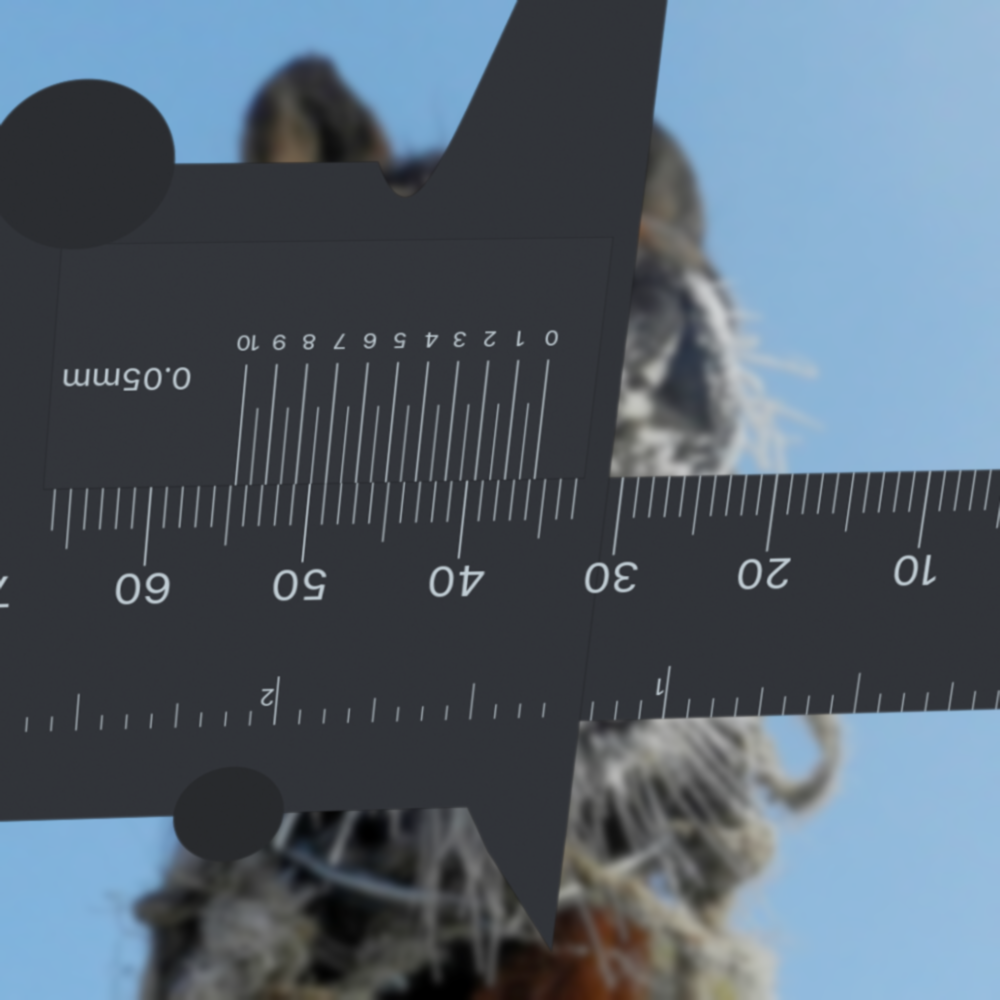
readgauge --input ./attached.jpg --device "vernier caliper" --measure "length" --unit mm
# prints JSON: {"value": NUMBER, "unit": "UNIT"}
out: {"value": 35.7, "unit": "mm"}
